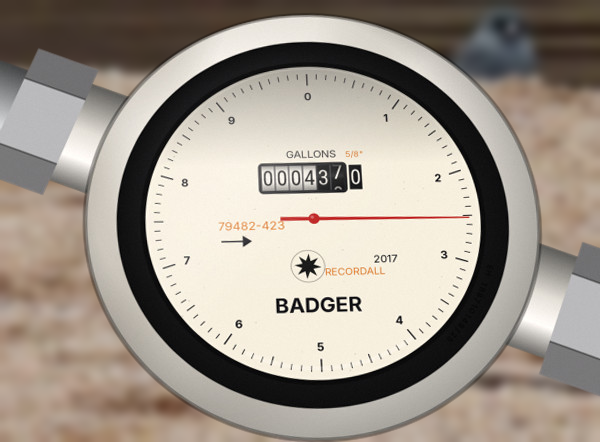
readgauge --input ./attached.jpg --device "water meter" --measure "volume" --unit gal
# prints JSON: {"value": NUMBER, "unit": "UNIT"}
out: {"value": 4372.5, "unit": "gal"}
